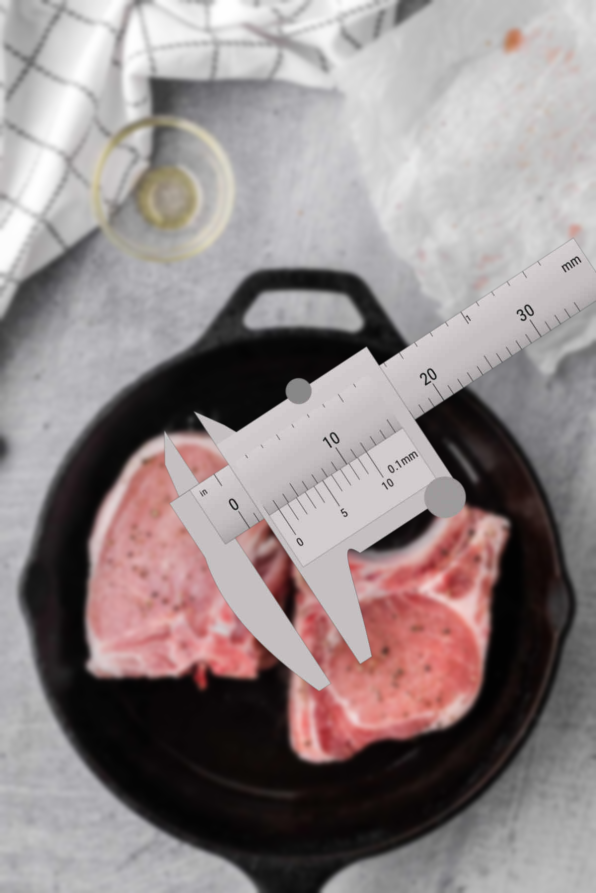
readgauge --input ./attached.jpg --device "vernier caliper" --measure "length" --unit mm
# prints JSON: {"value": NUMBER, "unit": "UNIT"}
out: {"value": 3.0, "unit": "mm"}
